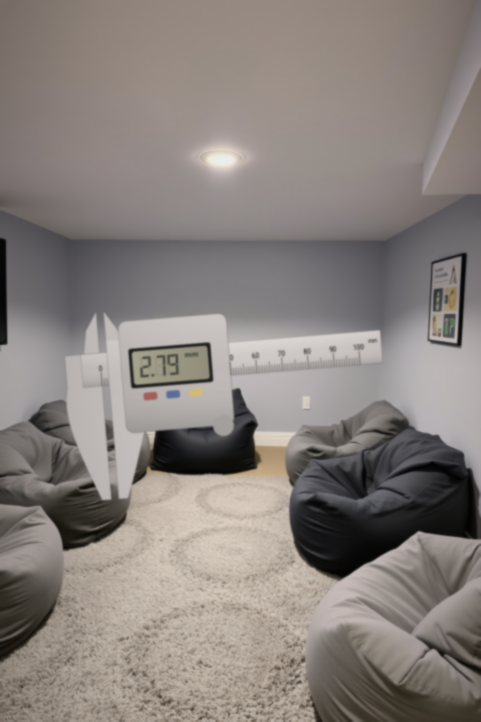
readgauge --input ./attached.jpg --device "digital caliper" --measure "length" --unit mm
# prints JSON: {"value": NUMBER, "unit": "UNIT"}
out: {"value": 2.79, "unit": "mm"}
